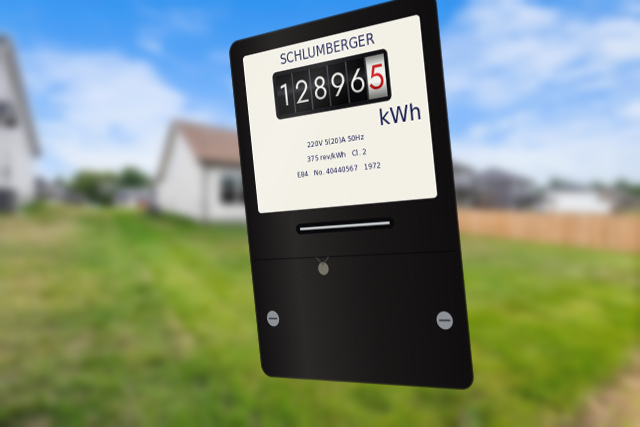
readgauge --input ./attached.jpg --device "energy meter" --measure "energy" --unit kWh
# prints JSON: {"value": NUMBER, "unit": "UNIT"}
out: {"value": 12896.5, "unit": "kWh"}
